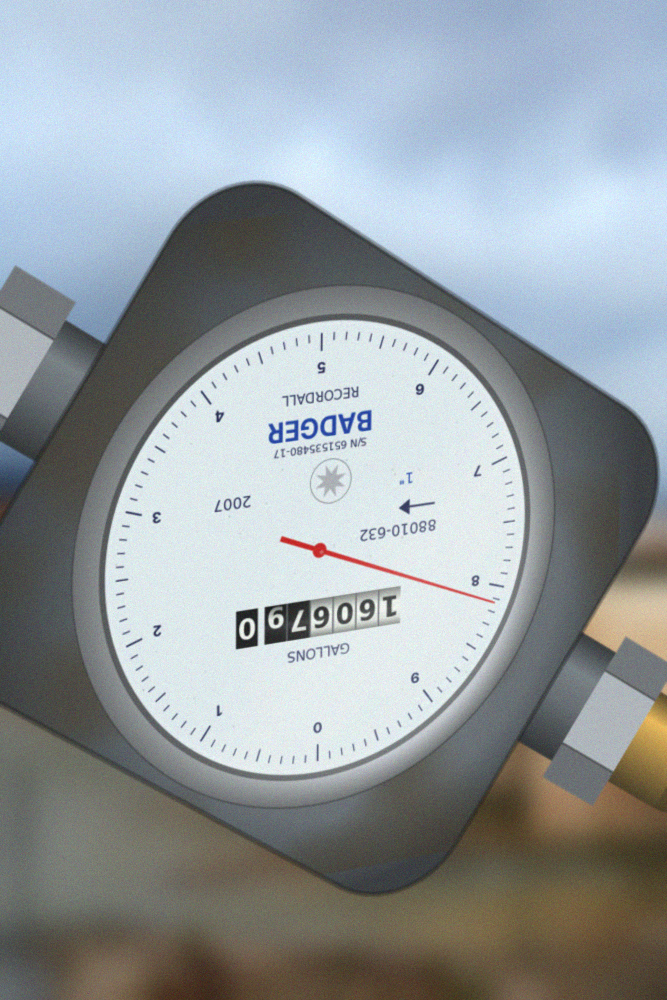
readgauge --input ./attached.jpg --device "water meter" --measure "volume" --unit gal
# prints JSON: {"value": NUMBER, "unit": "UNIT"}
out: {"value": 1606788.1, "unit": "gal"}
